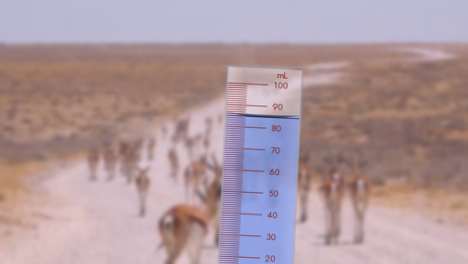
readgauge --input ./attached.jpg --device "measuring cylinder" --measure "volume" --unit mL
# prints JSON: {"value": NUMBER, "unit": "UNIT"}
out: {"value": 85, "unit": "mL"}
